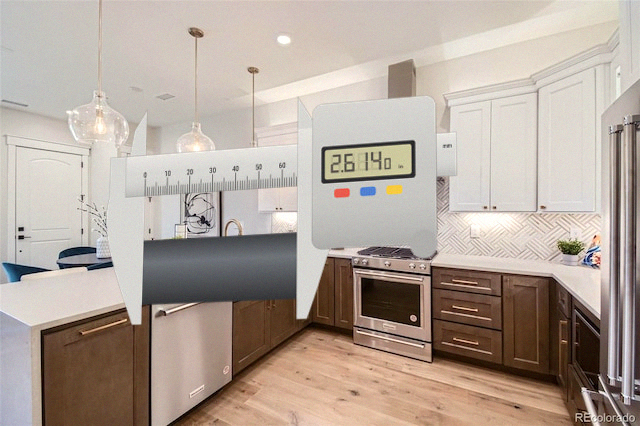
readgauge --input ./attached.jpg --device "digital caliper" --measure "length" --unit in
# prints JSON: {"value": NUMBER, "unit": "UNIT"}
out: {"value": 2.6140, "unit": "in"}
